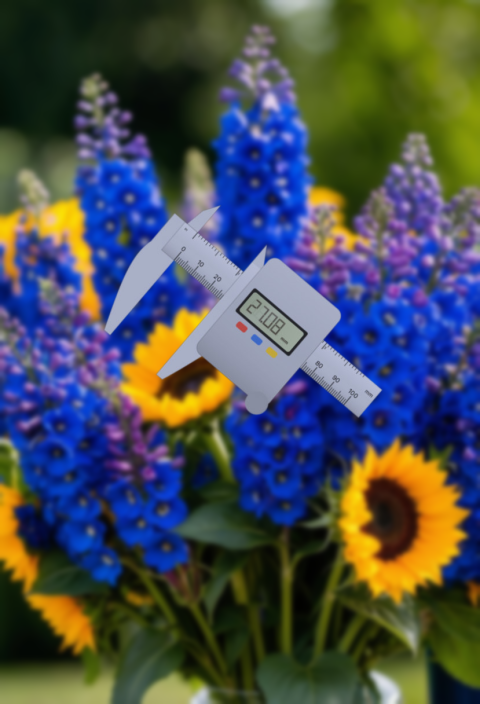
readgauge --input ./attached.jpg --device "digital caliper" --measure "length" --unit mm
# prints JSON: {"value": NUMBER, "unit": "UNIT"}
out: {"value": 27.08, "unit": "mm"}
